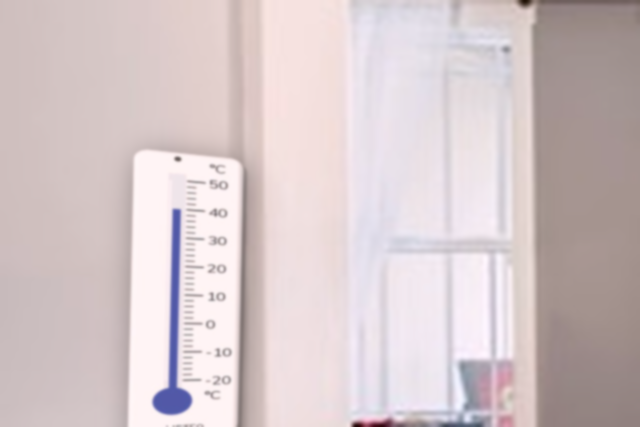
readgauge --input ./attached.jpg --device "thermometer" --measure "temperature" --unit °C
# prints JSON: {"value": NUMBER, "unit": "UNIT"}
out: {"value": 40, "unit": "°C"}
